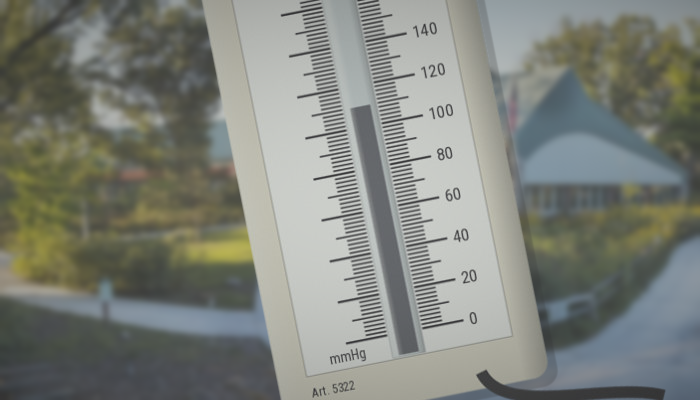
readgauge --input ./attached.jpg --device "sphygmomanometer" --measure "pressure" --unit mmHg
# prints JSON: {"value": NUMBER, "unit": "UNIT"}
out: {"value": 110, "unit": "mmHg"}
